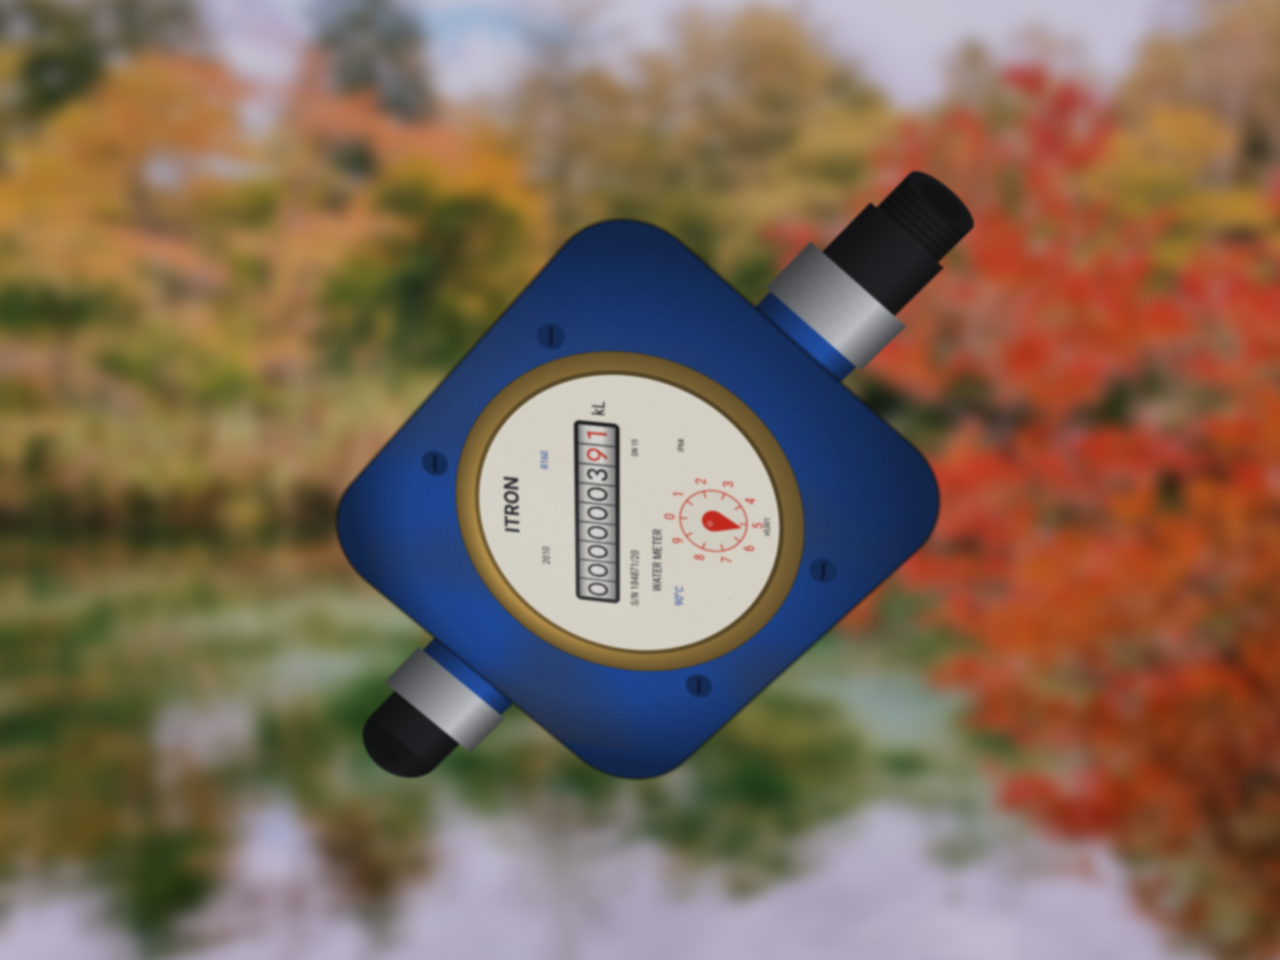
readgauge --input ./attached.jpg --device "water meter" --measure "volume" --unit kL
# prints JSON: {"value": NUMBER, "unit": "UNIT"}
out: {"value": 3.915, "unit": "kL"}
